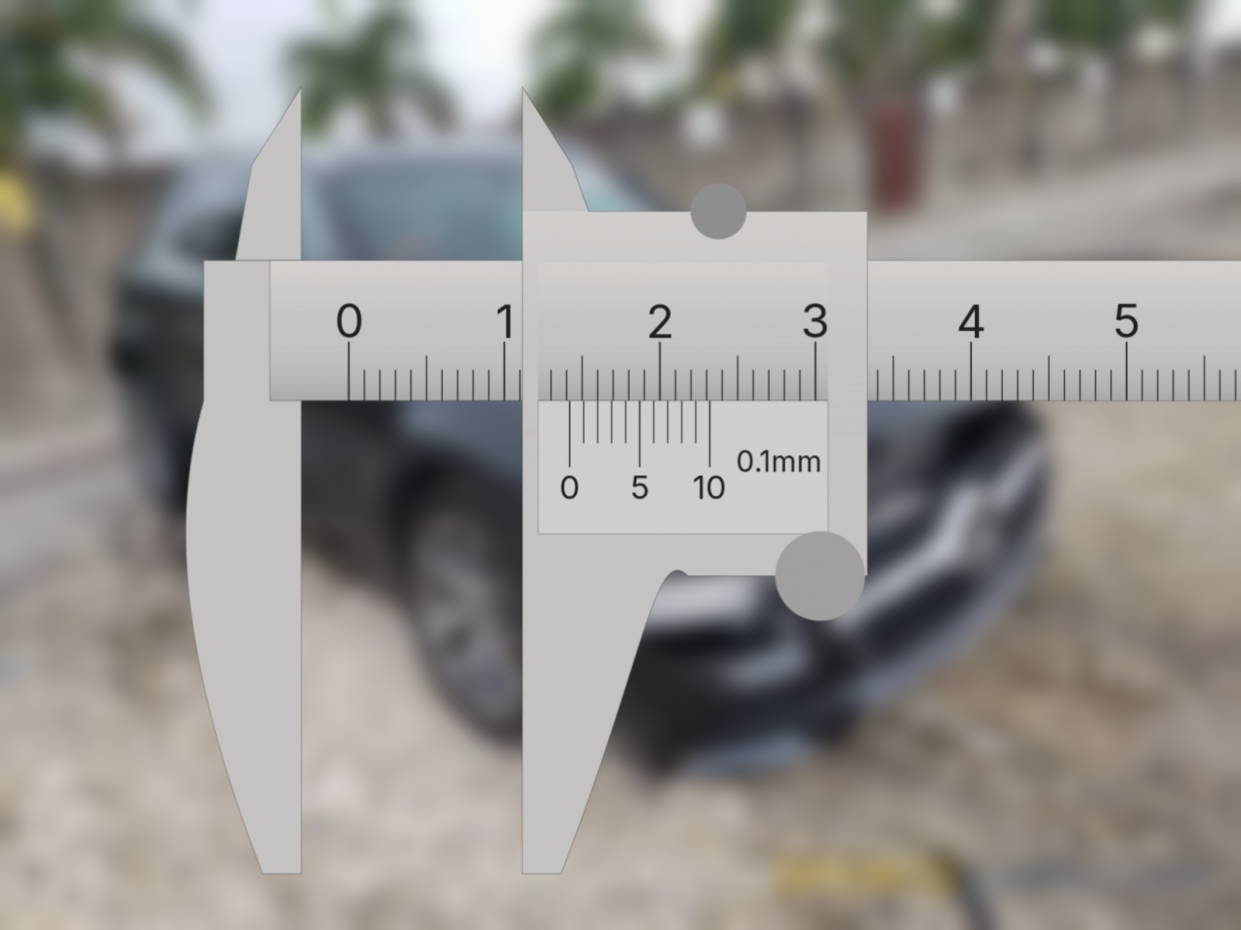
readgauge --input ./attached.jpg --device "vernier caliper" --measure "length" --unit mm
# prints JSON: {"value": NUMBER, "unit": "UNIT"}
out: {"value": 14.2, "unit": "mm"}
